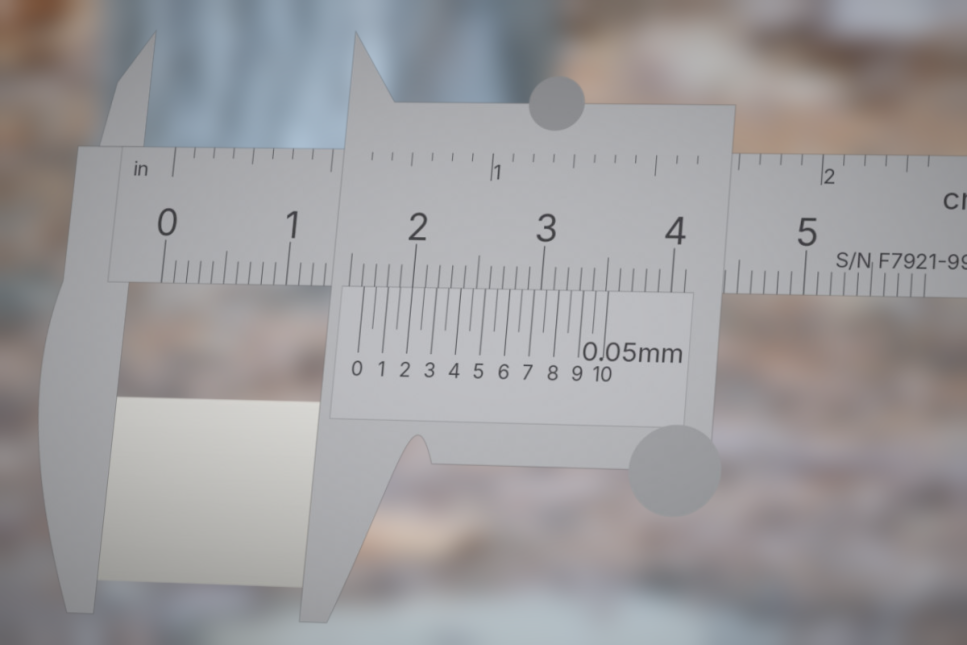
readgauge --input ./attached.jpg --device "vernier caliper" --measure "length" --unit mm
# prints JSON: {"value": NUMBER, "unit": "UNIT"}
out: {"value": 16.2, "unit": "mm"}
